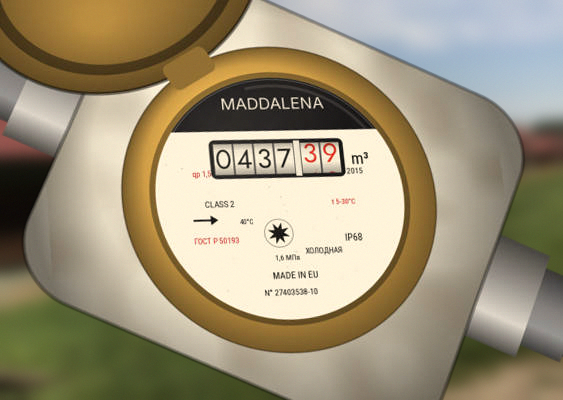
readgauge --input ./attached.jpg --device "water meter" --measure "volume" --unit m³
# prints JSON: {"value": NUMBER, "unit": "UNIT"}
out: {"value": 437.39, "unit": "m³"}
